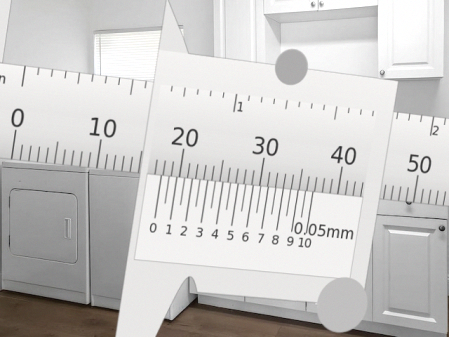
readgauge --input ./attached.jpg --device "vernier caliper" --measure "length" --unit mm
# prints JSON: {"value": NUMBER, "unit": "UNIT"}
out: {"value": 17.8, "unit": "mm"}
